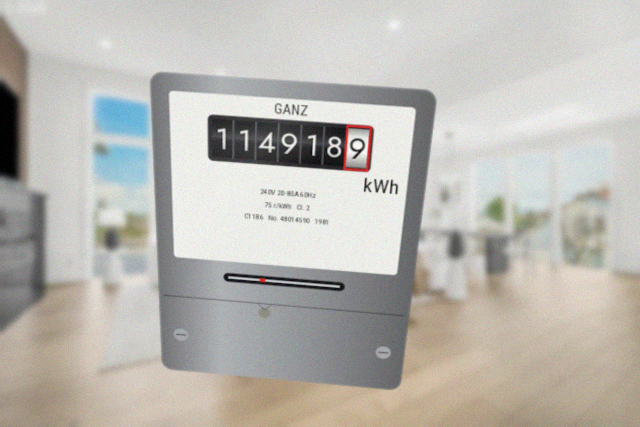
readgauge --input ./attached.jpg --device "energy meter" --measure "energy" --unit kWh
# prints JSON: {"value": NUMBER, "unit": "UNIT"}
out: {"value": 114918.9, "unit": "kWh"}
